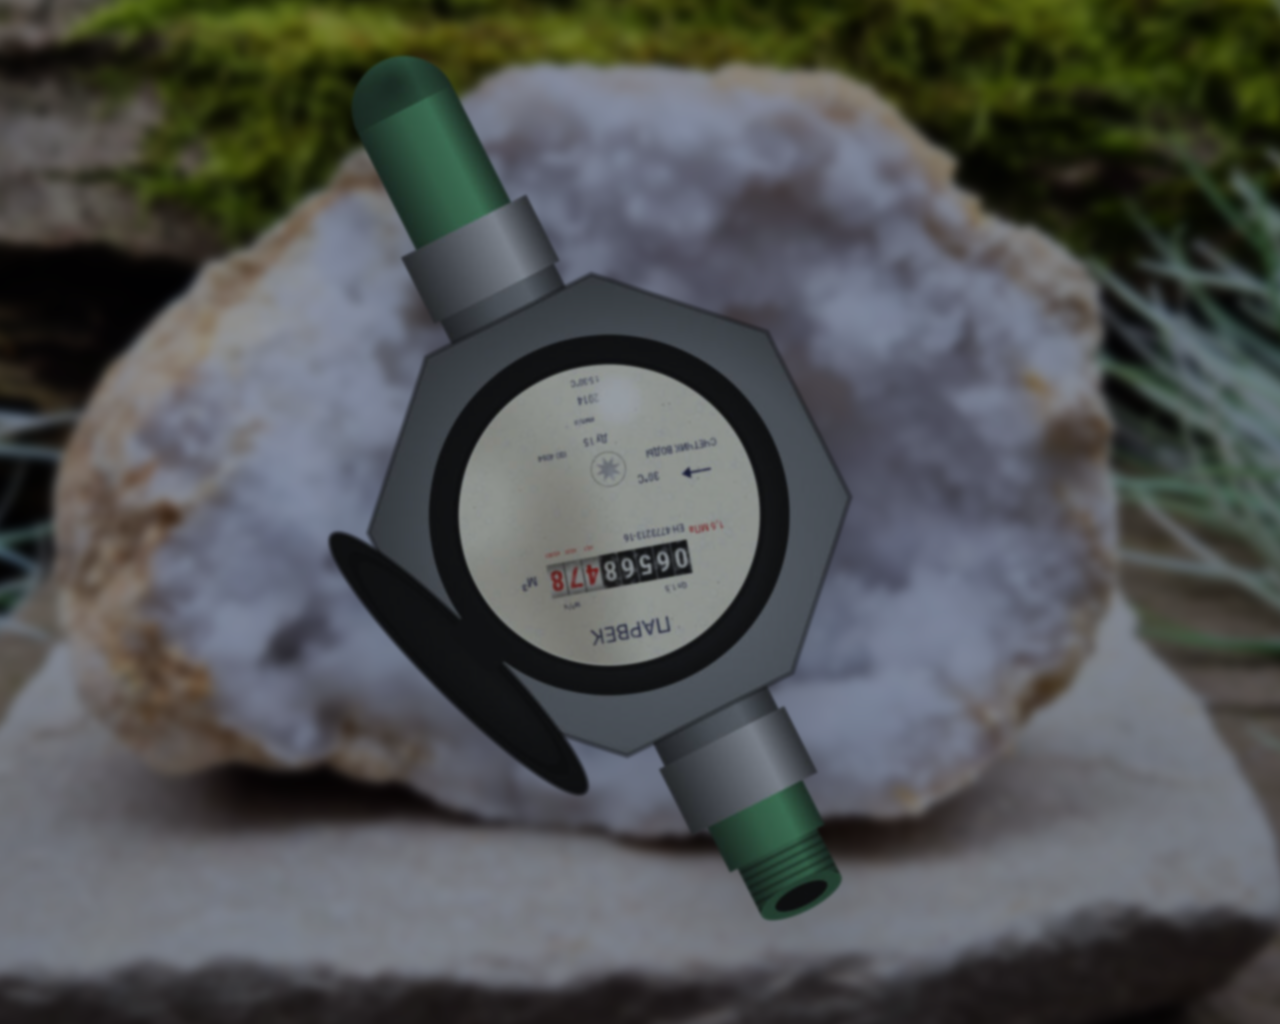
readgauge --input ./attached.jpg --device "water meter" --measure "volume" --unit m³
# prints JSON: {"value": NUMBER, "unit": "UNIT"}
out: {"value": 6568.478, "unit": "m³"}
